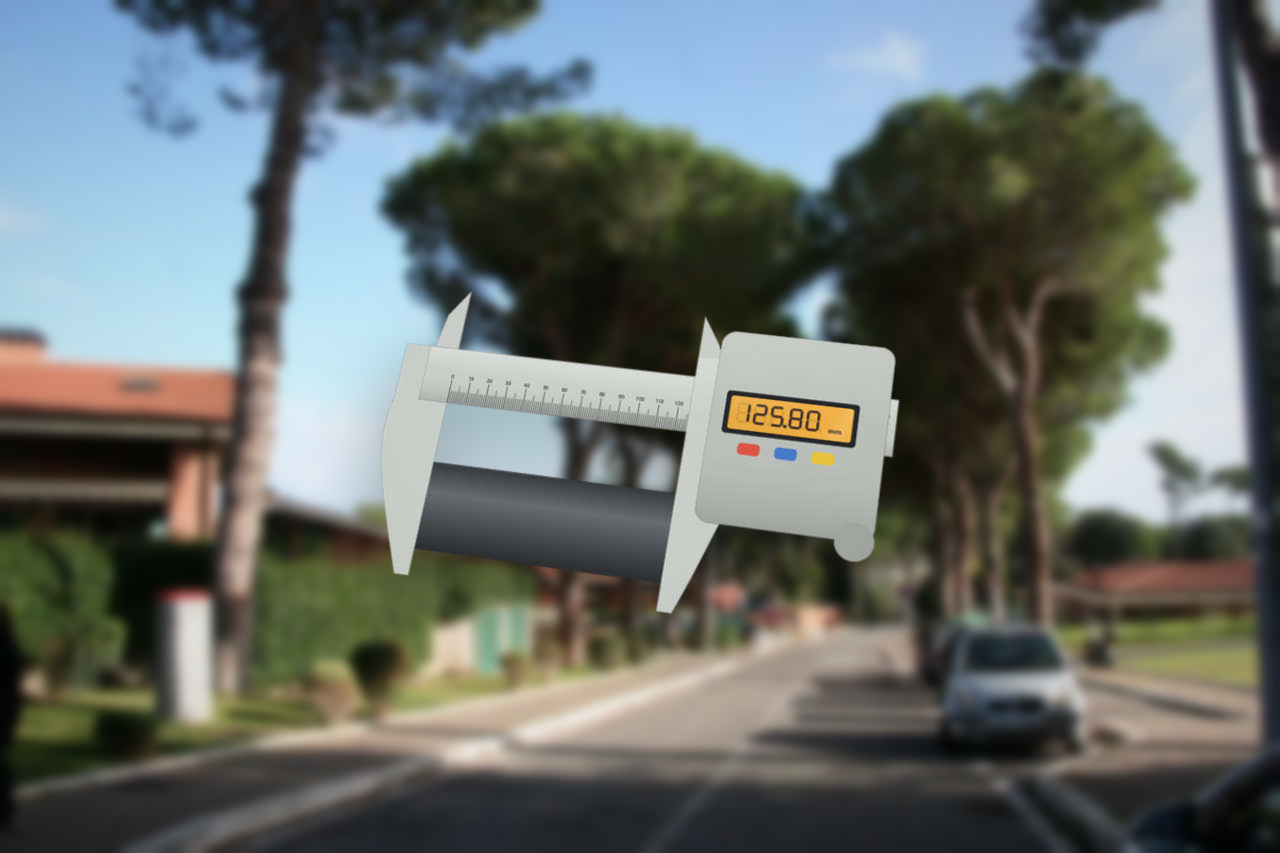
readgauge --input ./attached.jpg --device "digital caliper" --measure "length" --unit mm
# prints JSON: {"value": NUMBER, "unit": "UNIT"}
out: {"value": 125.80, "unit": "mm"}
